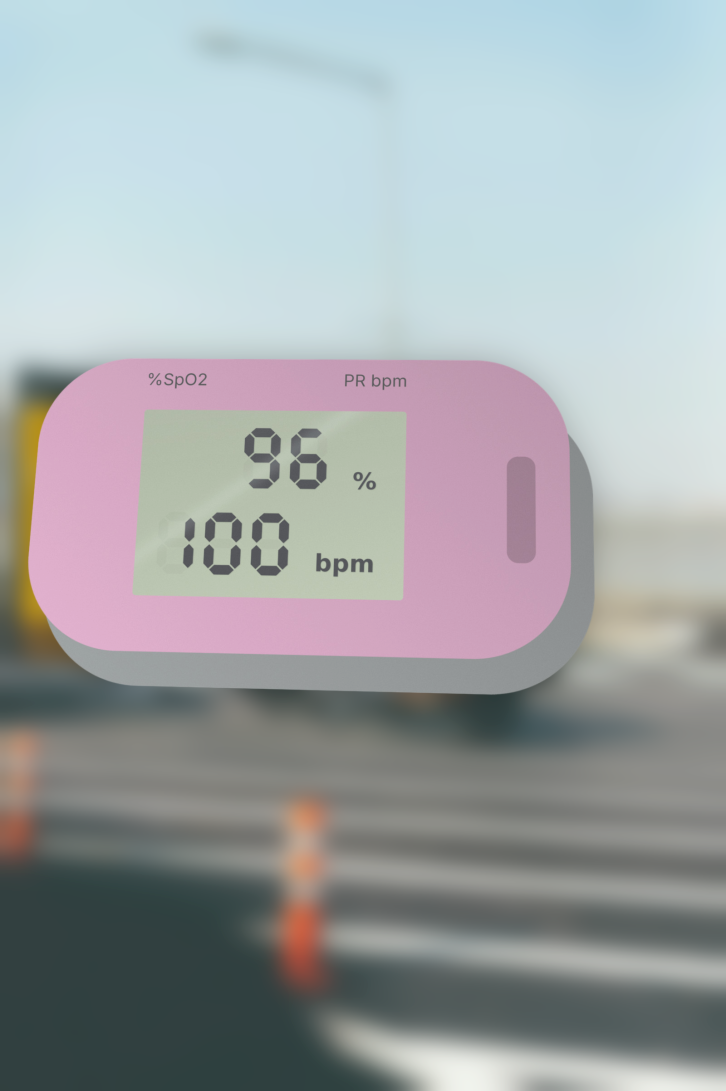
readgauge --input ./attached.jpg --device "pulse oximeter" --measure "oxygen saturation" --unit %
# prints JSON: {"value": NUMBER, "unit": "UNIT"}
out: {"value": 96, "unit": "%"}
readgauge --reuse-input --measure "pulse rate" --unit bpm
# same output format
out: {"value": 100, "unit": "bpm"}
